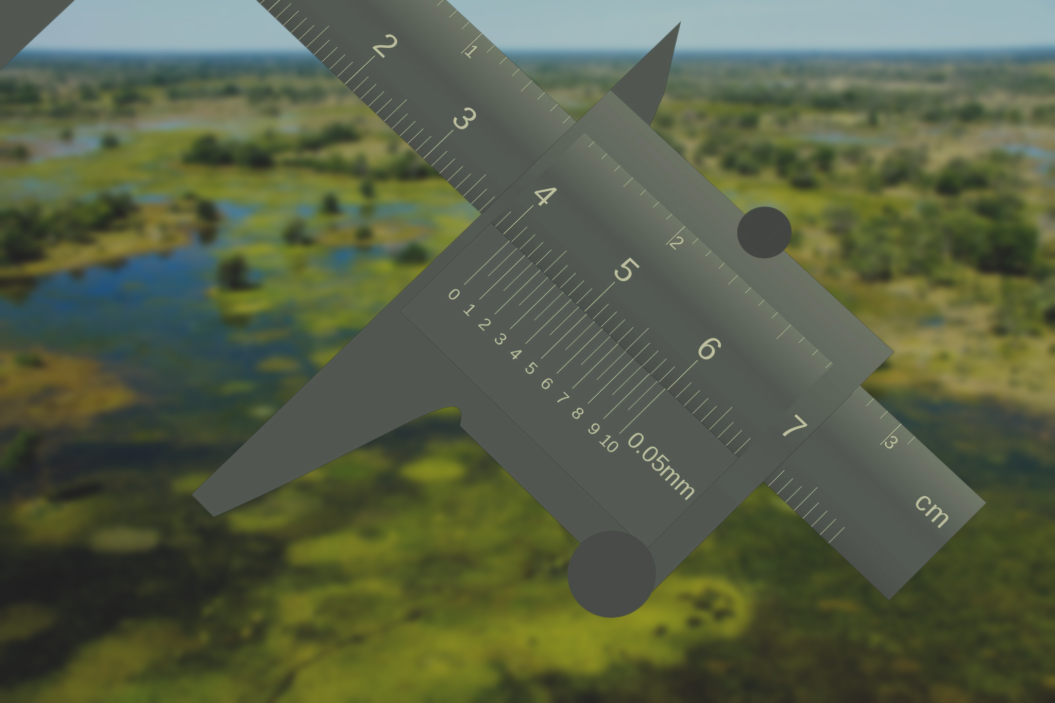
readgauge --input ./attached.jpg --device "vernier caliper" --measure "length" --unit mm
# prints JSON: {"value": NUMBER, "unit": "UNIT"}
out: {"value": 40.8, "unit": "mm"}
